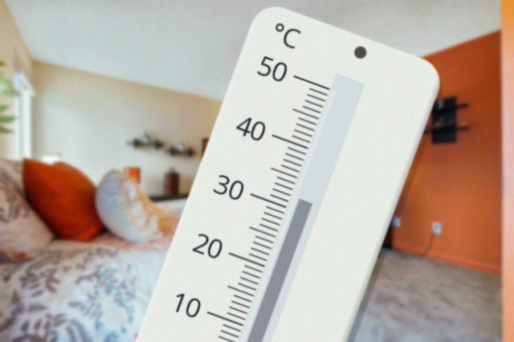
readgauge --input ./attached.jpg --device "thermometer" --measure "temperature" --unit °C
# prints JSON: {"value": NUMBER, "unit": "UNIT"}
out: {"value": 32, "unit": "°C"}
